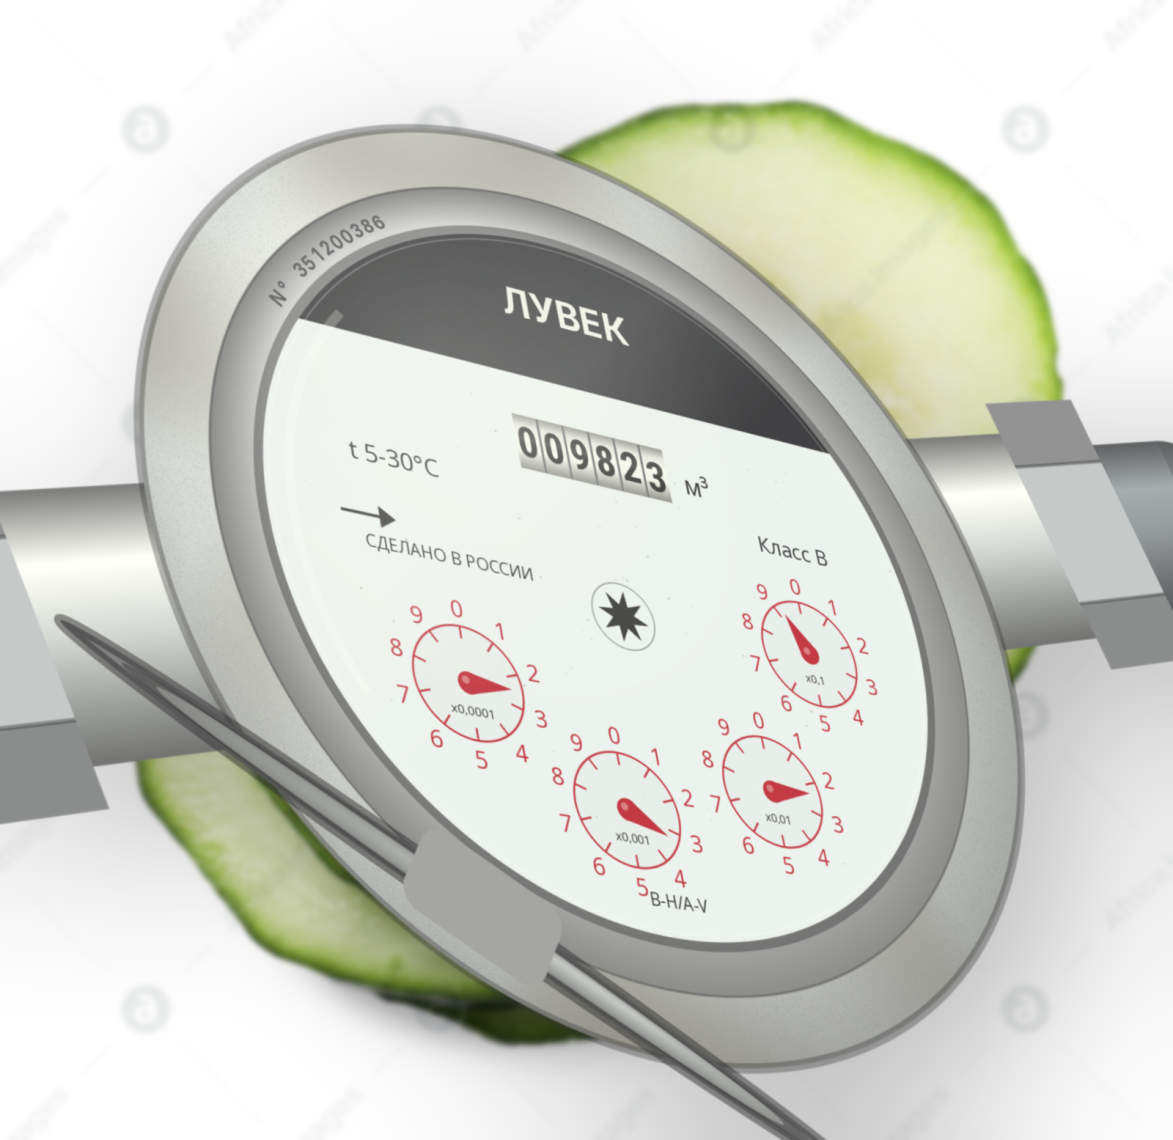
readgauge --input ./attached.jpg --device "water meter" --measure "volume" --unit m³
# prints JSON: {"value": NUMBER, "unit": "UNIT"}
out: {"value": 9822.9232, "unit": "m³"}
